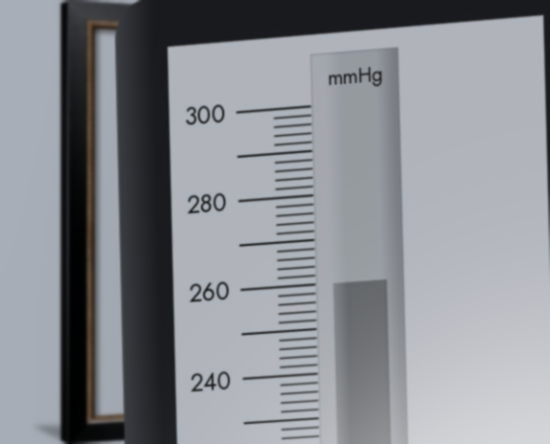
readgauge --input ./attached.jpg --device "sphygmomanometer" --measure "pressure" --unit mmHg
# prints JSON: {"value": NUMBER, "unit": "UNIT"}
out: {"value": 260, "unit": "mmHg"}
